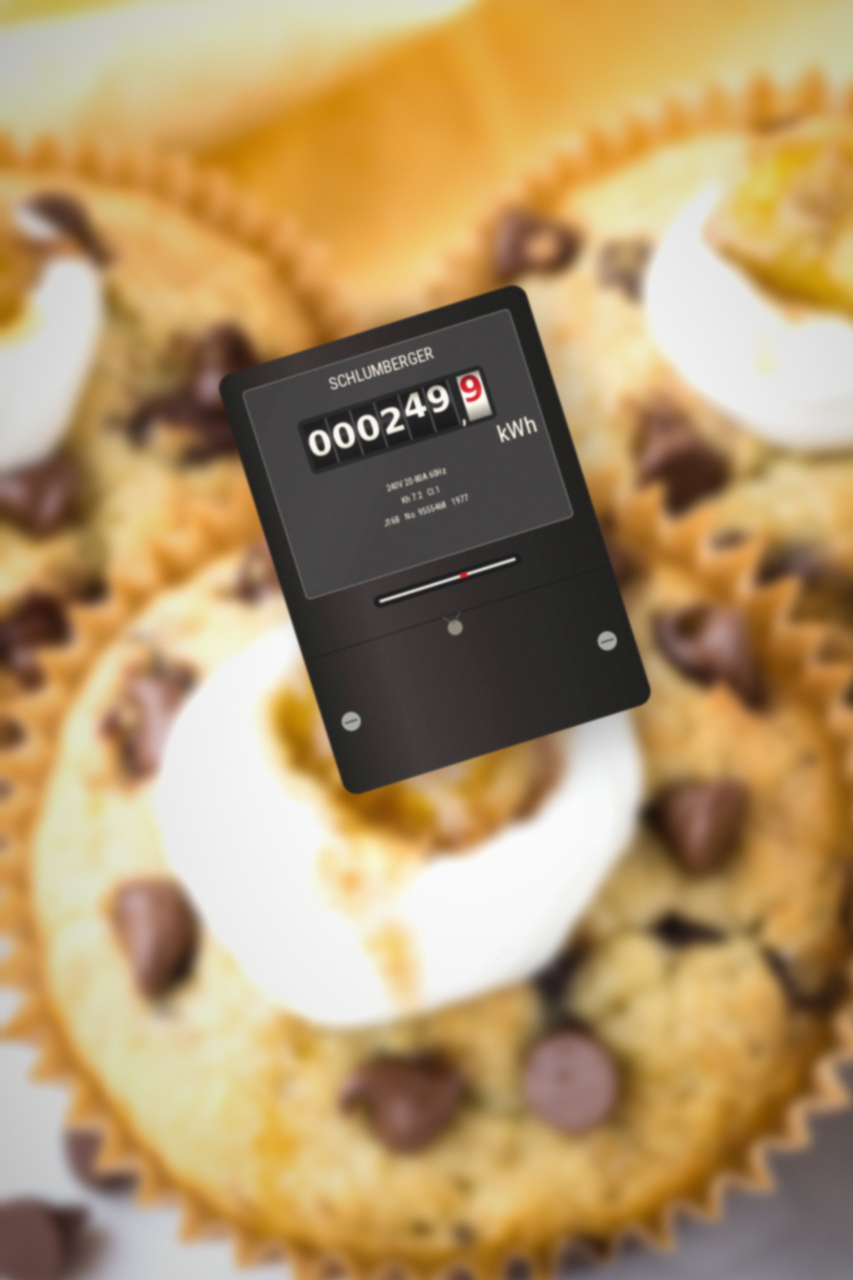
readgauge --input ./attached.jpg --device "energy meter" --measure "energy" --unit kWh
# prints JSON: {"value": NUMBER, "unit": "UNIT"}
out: {"value": 249.9, "unit": "kWh"}
